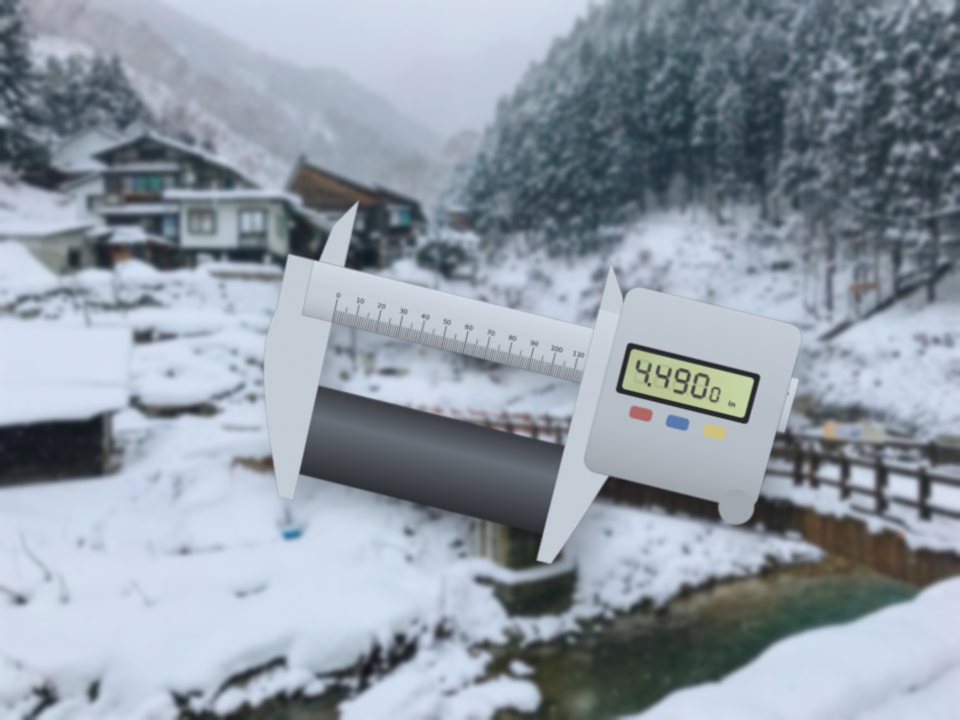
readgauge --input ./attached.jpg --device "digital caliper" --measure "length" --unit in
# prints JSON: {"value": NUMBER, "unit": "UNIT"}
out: {"value": 4.4900, "unit": "in"}
